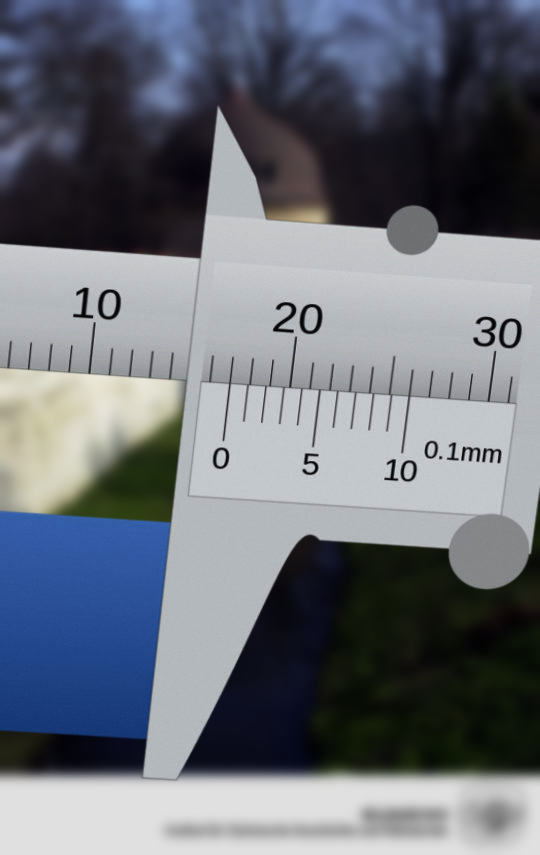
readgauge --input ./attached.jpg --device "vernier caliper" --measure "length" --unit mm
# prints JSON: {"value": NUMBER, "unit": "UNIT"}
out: {"value": 17.0, "unit": "mm"}
